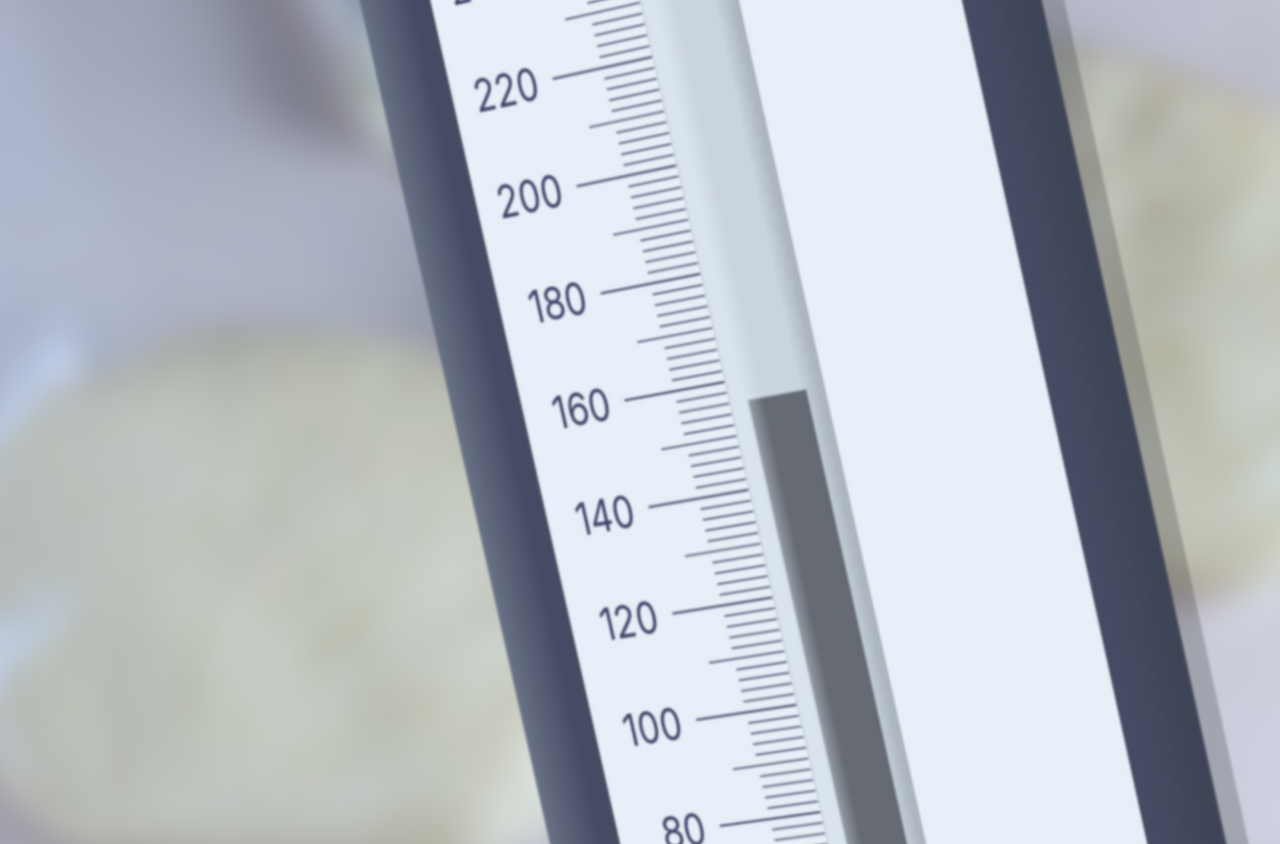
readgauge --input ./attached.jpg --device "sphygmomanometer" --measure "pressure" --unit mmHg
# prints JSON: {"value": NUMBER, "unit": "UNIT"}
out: {"value": 156, "unit": "mmHg"}
